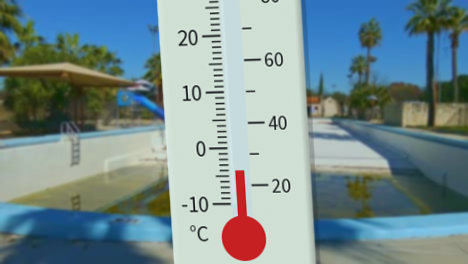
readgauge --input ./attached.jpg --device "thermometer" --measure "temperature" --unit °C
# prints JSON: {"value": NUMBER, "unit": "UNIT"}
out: {"value": -4, "unit": "°C"}
